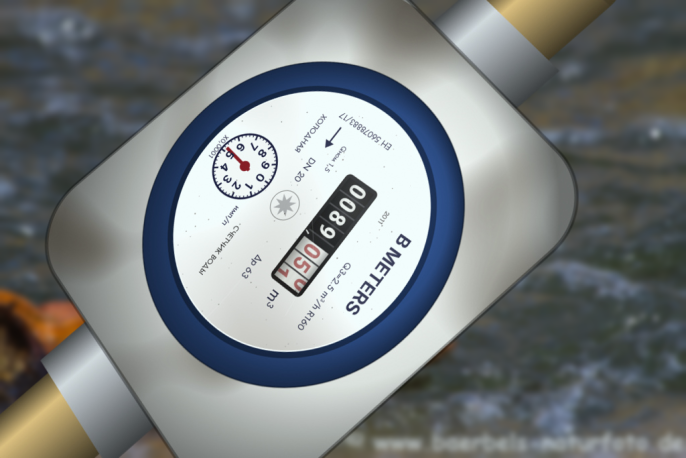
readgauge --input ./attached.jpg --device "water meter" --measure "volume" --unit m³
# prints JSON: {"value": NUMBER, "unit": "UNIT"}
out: {"value": 89.0505, "unit": "m³"}
